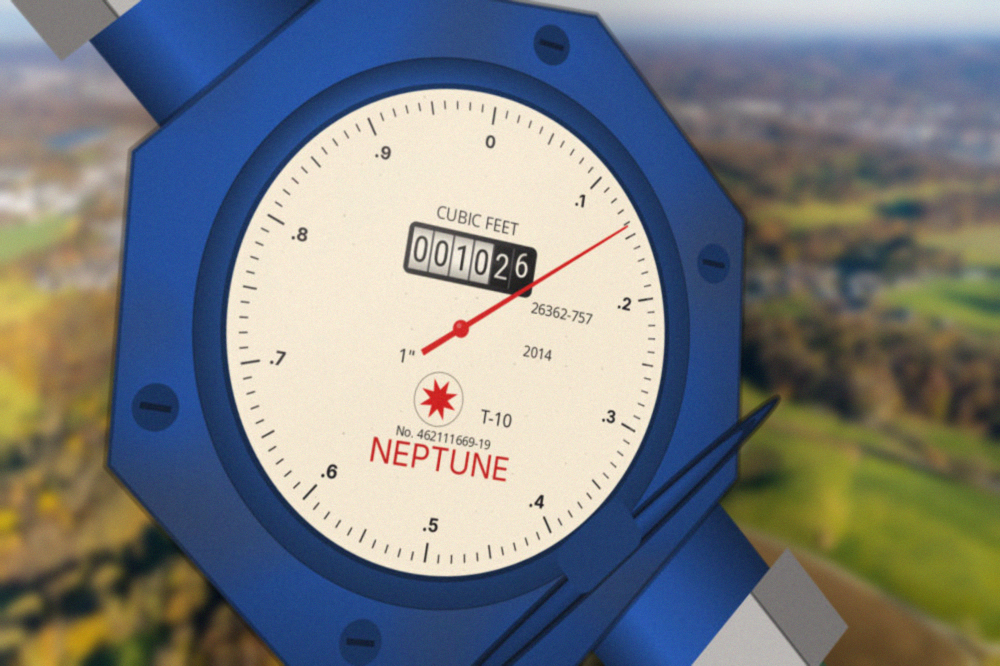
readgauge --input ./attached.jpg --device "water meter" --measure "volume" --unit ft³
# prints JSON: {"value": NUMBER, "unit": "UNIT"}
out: {"value": 1026.14, "unit": "ft³"}
